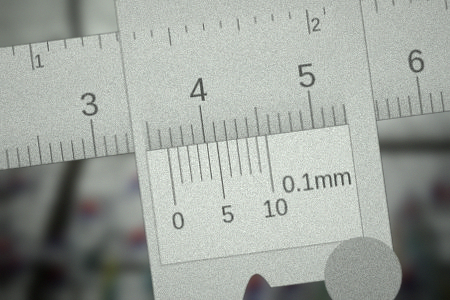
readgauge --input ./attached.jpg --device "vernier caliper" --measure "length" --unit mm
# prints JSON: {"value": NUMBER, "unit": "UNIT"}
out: {"value": 36.6, "unit": "mm"}
